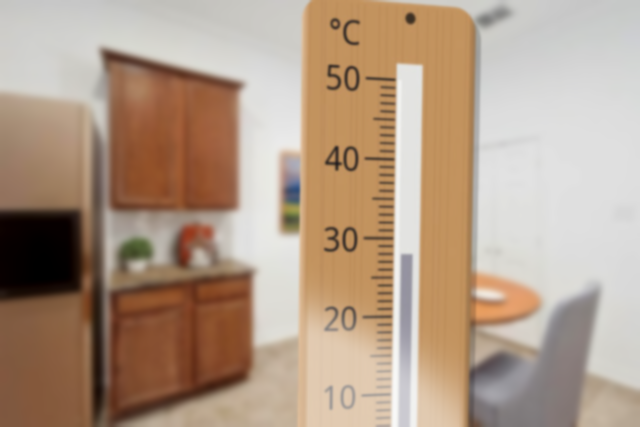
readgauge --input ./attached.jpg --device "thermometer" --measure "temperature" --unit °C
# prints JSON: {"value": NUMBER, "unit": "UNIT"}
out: {"value": 28, "unit": "°C"}
